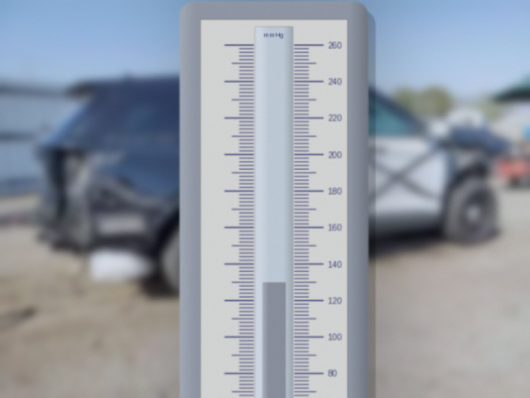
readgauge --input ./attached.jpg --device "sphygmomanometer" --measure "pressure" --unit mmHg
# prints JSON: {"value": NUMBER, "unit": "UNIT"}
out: {"value": 130, "unit": "mmHg"}
